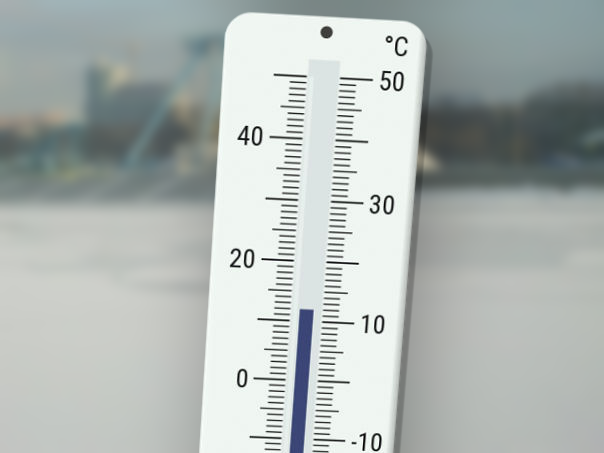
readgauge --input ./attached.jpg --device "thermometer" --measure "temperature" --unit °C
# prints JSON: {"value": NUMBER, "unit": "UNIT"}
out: {"value": 12, "unit": "°C"}
